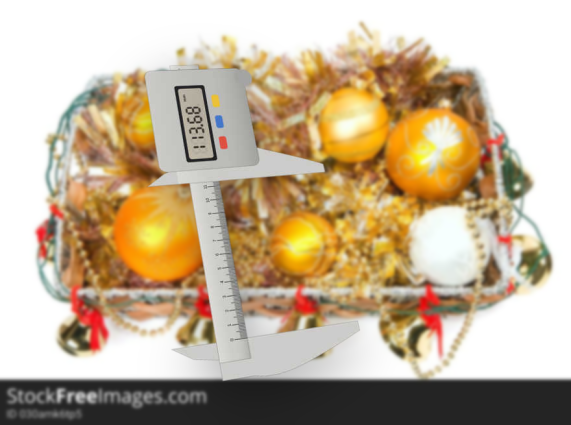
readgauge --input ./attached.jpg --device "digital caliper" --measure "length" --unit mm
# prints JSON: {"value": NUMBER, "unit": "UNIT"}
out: {"value": 113.68, "unit": "mm"}
